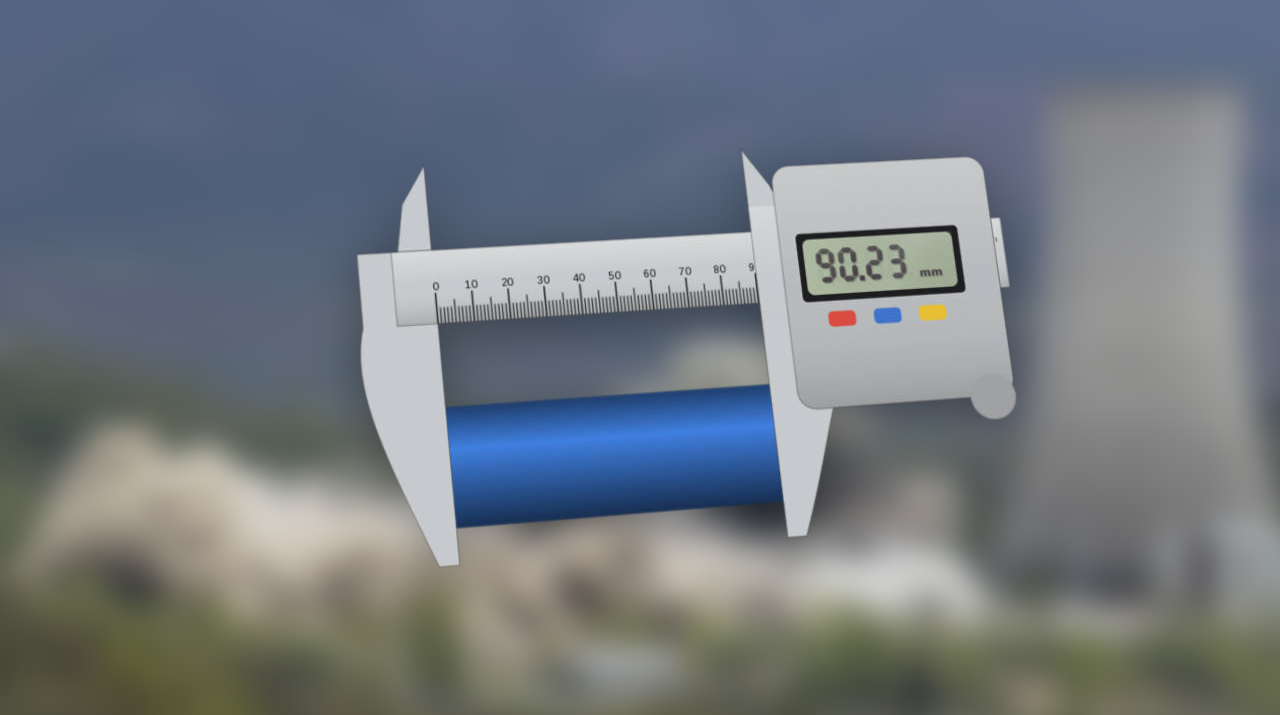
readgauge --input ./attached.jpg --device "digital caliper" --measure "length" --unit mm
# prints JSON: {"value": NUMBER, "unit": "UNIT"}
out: {"value": 90.23, "unit": "mm"}
